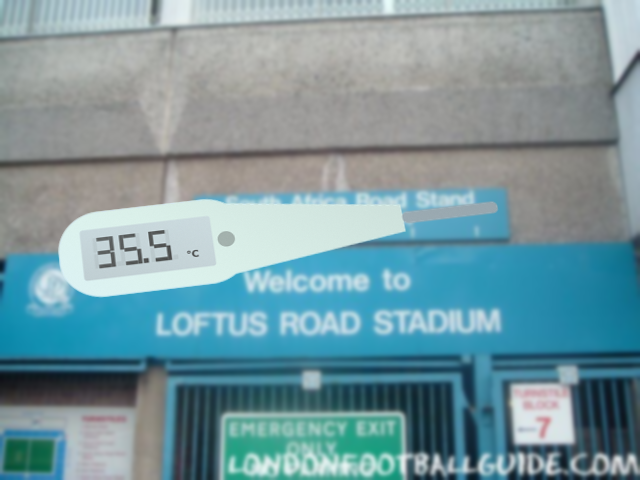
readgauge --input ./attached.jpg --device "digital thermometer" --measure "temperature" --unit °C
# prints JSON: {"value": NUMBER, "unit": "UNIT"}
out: {"value": 35.5, "unit": "°C"}
